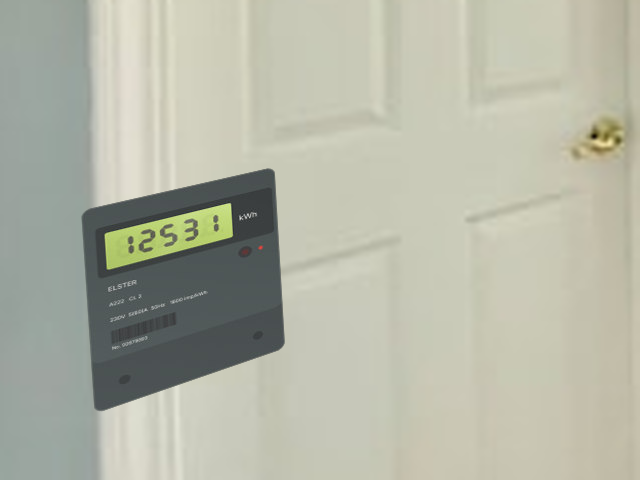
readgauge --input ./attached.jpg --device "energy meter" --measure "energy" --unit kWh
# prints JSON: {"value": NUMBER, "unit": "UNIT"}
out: {"value": 12531, "unit": "kWh"}
